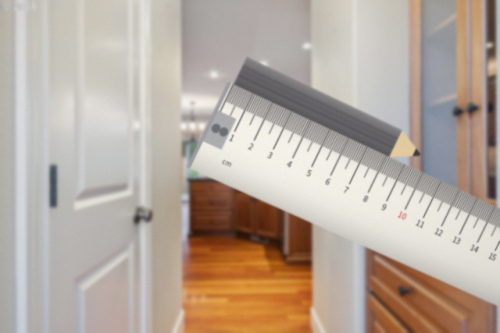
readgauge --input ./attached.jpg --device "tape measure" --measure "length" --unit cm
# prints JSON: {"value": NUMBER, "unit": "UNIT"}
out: {"value": 9.5, "unit": "cm"}
